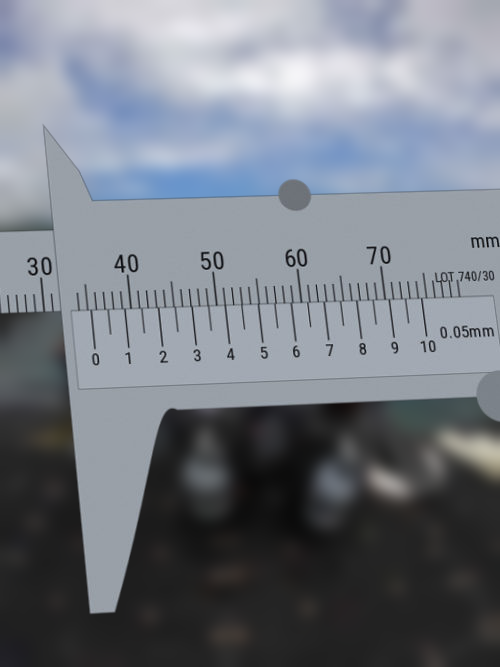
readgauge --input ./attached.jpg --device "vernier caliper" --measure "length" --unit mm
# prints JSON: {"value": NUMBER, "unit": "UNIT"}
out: {"value": 35.4, "unit": "mm"}
